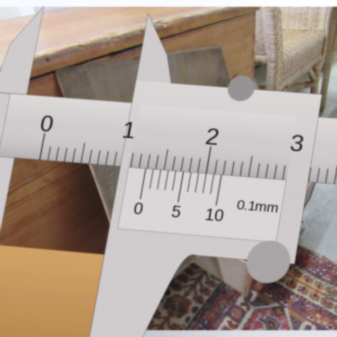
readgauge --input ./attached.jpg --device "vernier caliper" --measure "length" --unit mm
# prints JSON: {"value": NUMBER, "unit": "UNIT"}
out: {"value": 12.8, "unit": "mm"}
